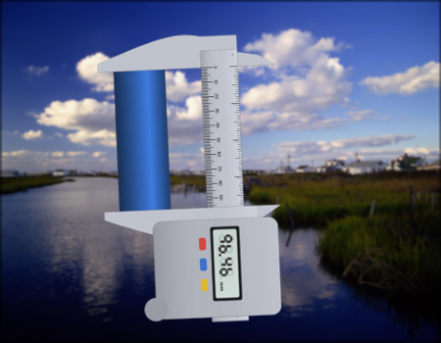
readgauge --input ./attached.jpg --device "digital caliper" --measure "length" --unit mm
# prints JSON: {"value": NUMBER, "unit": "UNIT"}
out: {"value": 96.46, "unit": "mm"}
